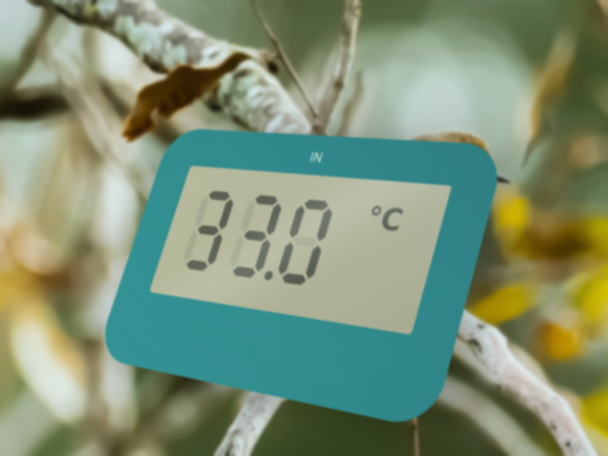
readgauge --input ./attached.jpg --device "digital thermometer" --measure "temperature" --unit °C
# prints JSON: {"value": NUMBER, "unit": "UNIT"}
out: {"value": 33.0, "unit": "°C"}
